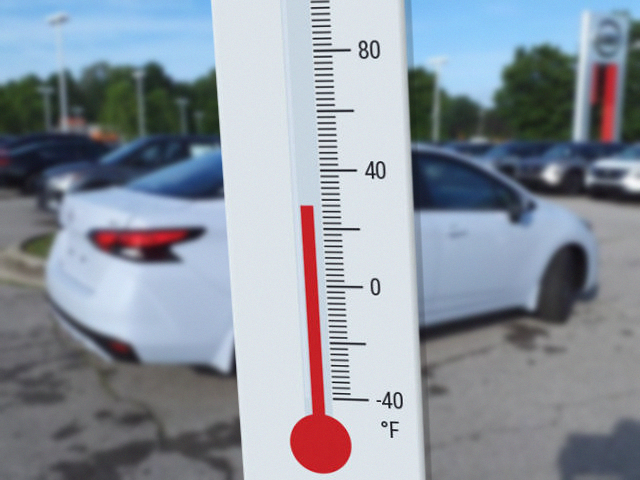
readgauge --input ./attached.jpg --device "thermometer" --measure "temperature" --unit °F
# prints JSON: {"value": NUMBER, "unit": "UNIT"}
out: {"value": 28, "unit": "°F"}
